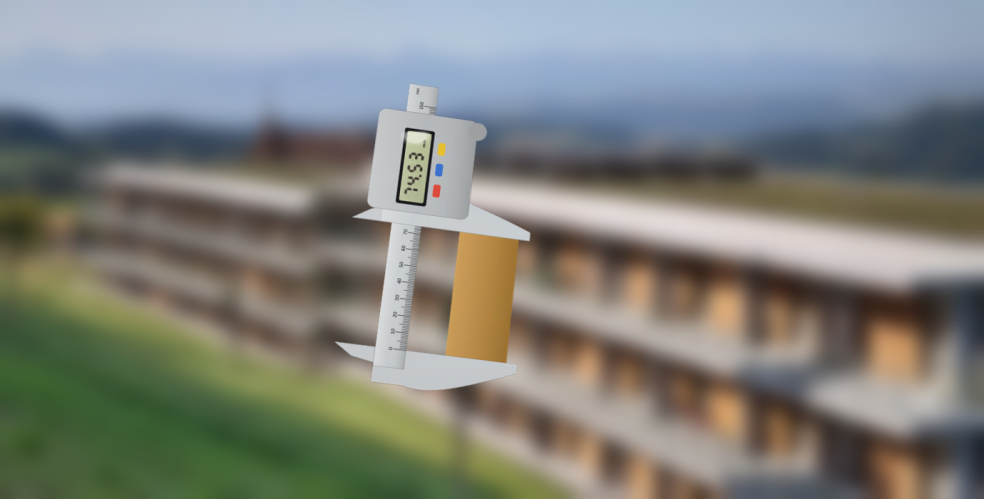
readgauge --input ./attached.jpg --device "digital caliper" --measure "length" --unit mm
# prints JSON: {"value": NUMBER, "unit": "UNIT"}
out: {"value": 74.53, "unit": "mm"}
